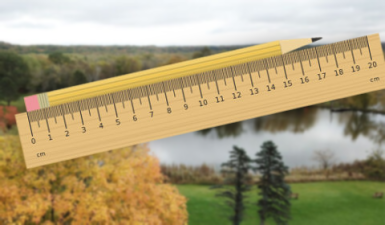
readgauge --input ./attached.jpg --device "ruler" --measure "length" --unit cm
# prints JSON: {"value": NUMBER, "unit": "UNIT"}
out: {"value": 17.5, "unit": "cm"}
